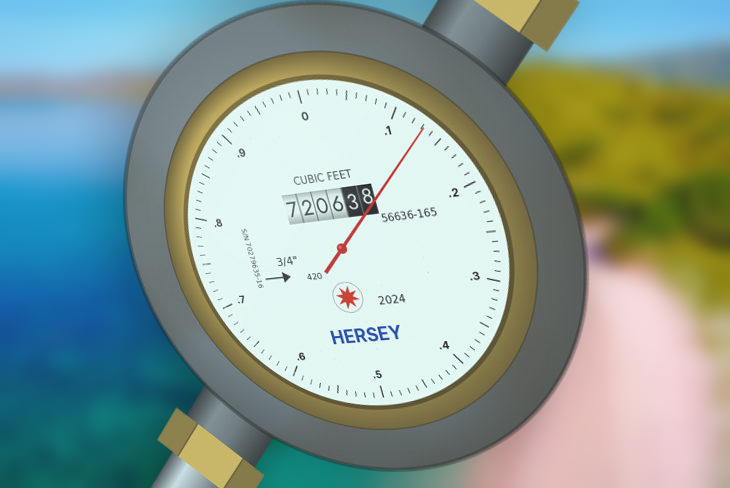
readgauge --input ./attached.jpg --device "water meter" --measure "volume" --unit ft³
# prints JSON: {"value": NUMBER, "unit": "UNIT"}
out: {"value": 720638.13, "unit": "ft³"}
